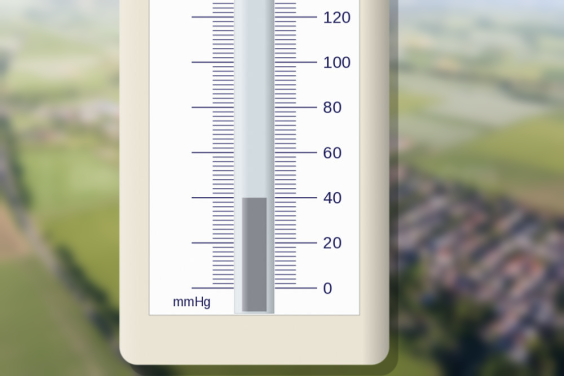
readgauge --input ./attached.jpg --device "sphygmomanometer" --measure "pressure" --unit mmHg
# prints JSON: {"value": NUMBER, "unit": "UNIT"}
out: {"value": 40, "unit": "mmHg"}
